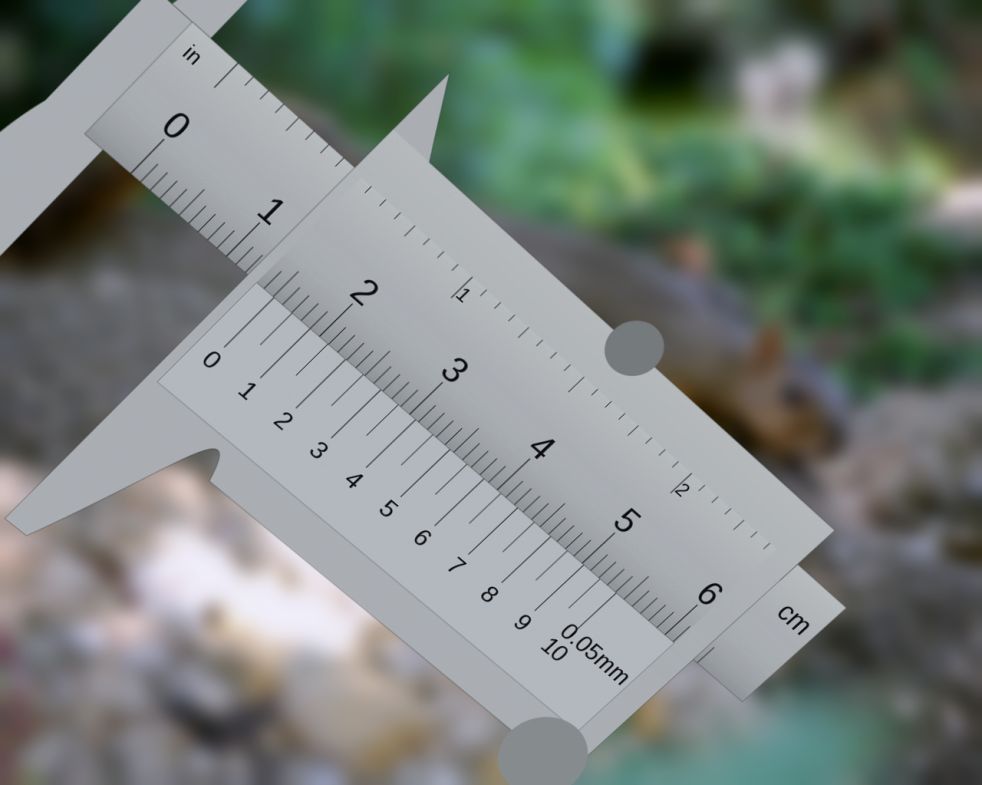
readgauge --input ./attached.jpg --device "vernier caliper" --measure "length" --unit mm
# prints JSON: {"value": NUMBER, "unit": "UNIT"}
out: {"value": 15.1, "unit": "mm"}
